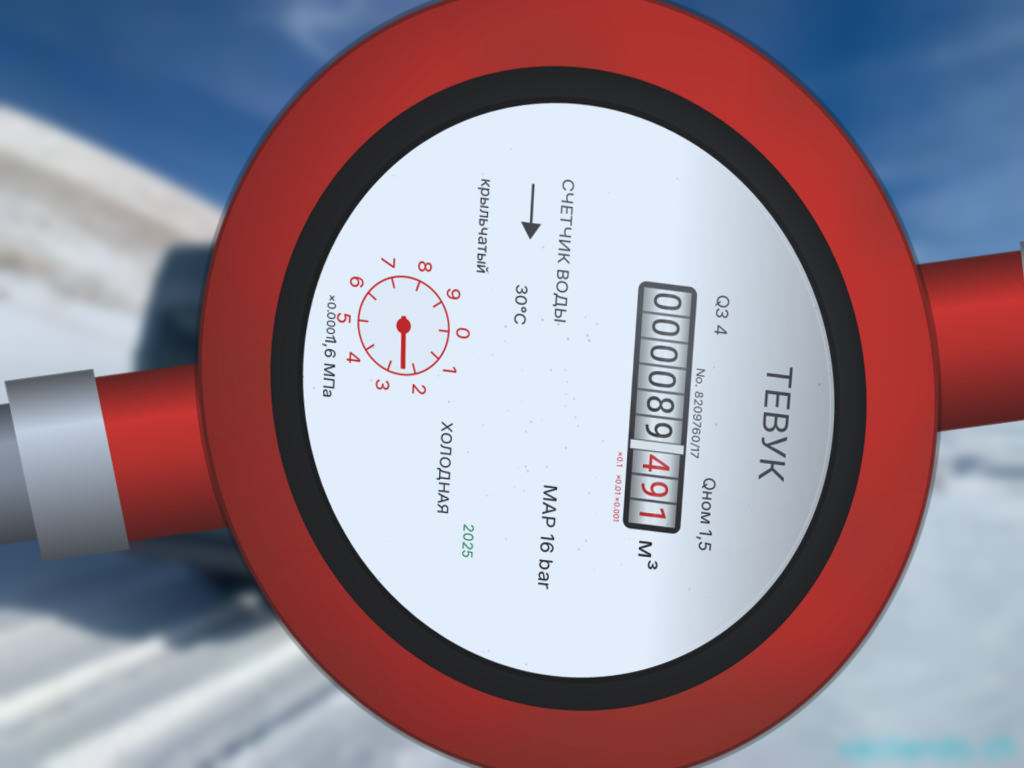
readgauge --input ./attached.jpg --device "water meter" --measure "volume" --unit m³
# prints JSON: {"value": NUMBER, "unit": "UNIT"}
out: {"value": 89.4912, "unit": "m³"}
